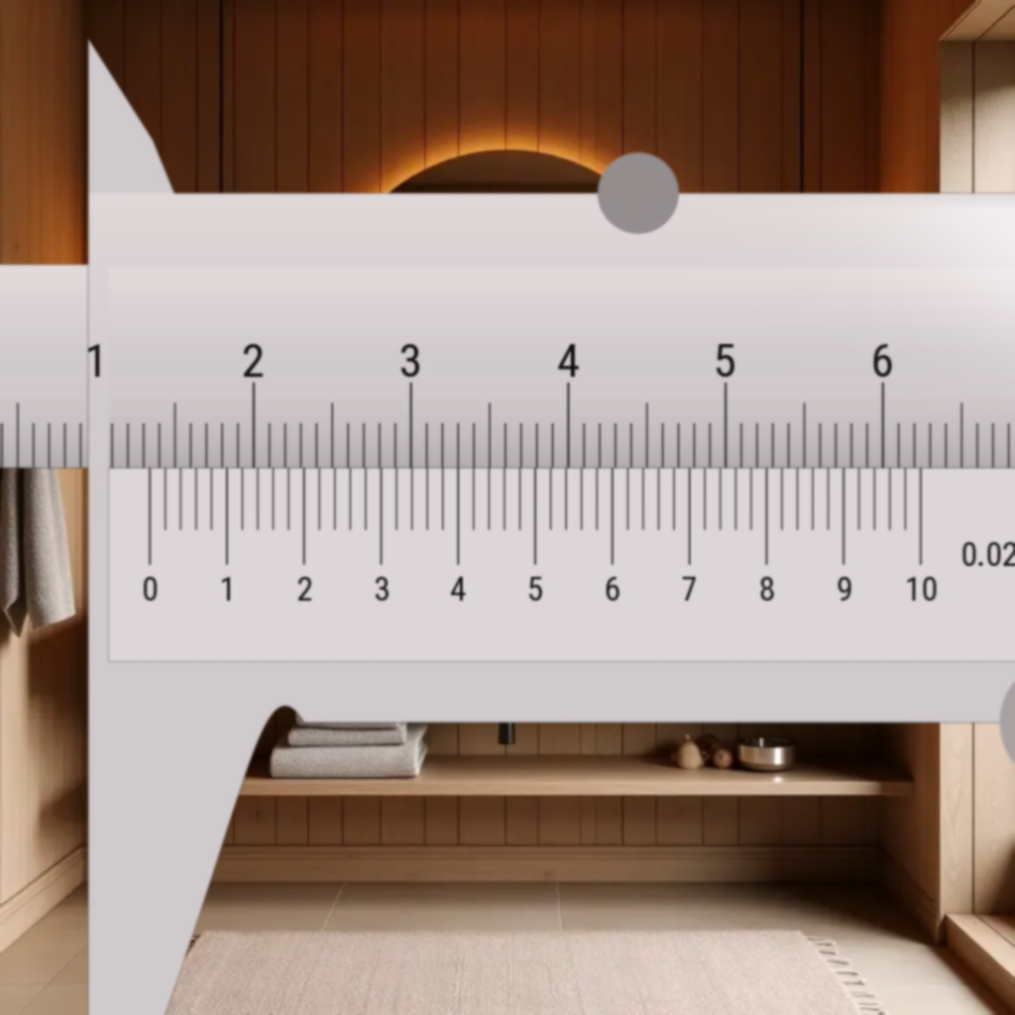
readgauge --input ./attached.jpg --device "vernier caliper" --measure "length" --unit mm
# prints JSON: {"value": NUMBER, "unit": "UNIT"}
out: {"value": 13.4, "unit": "mm"}
